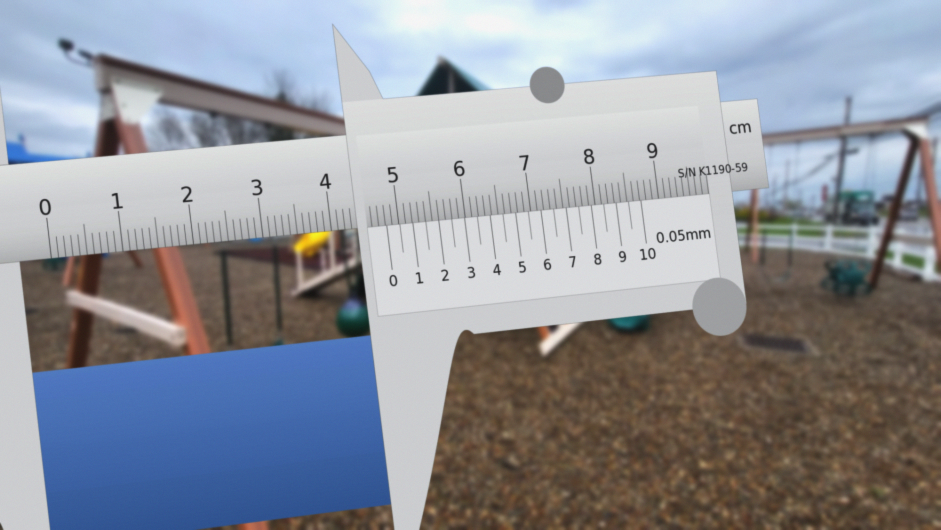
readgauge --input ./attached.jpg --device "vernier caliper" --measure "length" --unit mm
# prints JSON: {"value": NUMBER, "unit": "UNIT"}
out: {"value": 48.2, "unit": "mm"}
